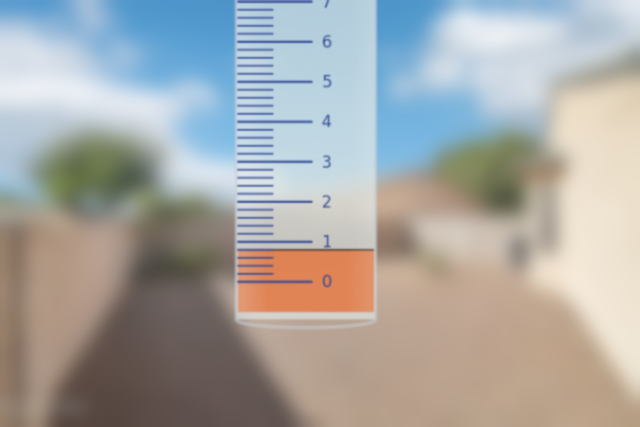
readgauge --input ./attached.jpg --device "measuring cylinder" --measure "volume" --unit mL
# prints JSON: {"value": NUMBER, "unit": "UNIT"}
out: {"value": 0.8, "unit": "mL"}
